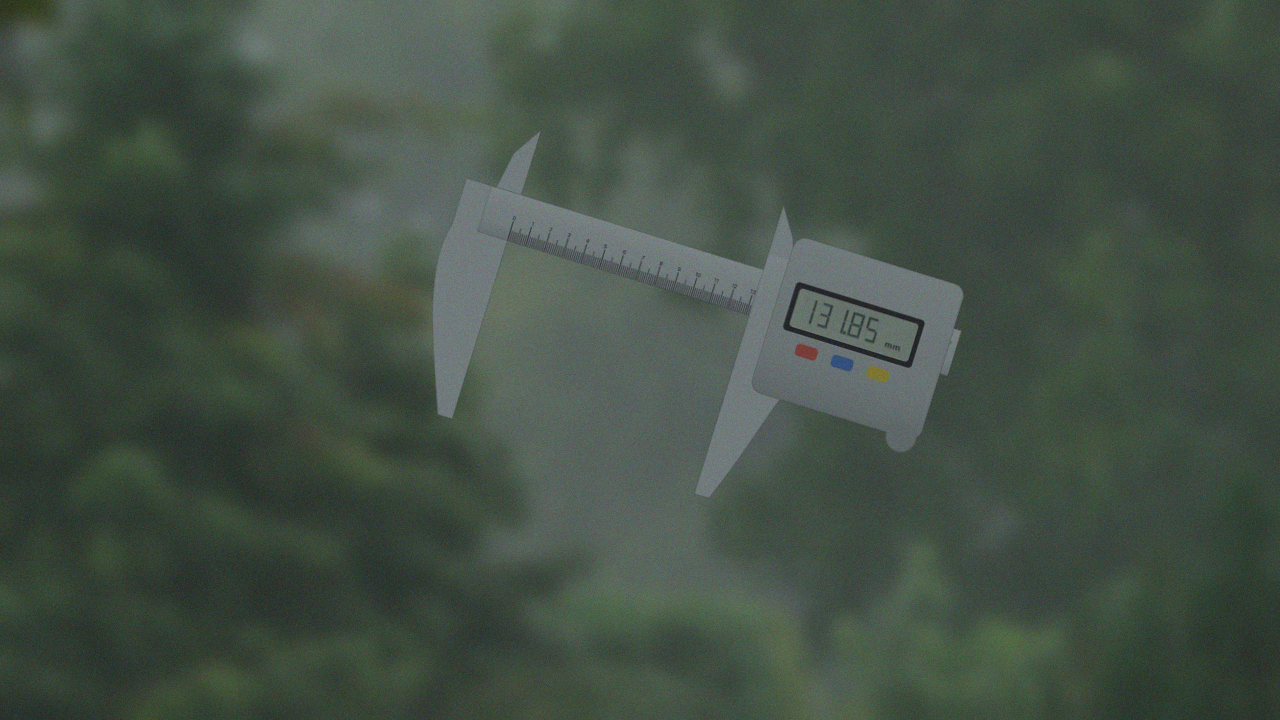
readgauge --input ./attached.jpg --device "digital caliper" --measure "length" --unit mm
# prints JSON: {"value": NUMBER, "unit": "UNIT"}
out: {"value": 131.85, "unit": "mm"}
